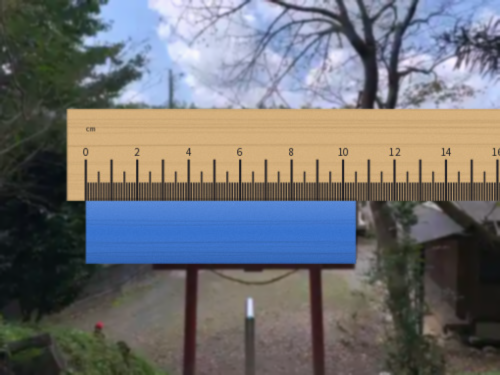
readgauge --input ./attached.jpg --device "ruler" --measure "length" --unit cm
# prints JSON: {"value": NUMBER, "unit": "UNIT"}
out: {"value": 10.5, "unit": "cm"}
